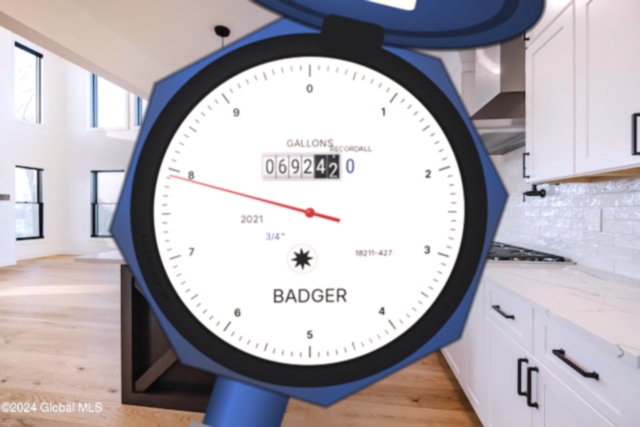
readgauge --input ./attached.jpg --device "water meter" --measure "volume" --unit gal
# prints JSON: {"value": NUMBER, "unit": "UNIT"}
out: {"value": 692417.9, "unit": "gal"}
